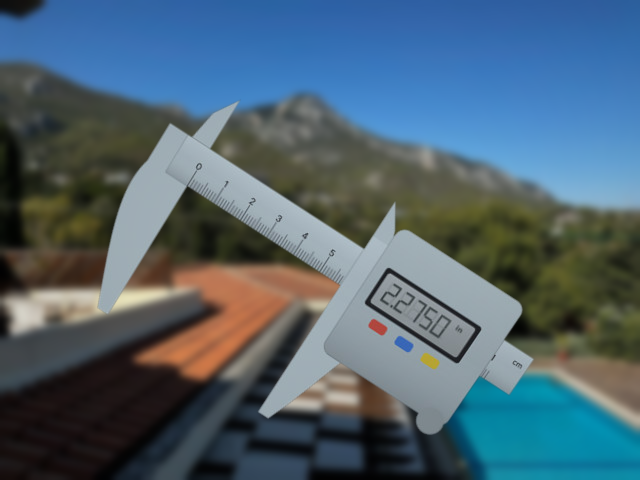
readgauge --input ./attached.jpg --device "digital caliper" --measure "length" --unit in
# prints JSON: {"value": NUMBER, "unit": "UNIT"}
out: {"value": 2.2750, "unit": "in"}
